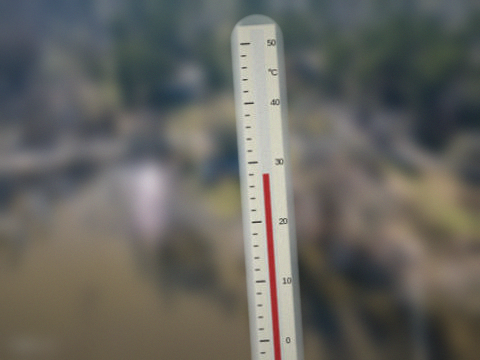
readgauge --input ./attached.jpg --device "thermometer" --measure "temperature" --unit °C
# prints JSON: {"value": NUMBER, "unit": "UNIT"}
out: {"value": 28, "unit": "°C"}
